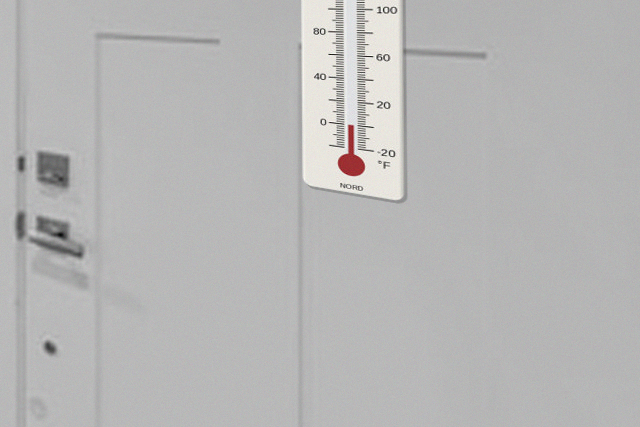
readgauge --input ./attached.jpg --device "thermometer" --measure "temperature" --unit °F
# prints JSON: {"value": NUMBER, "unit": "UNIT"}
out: {"value": 0, "unit": "°F"}
